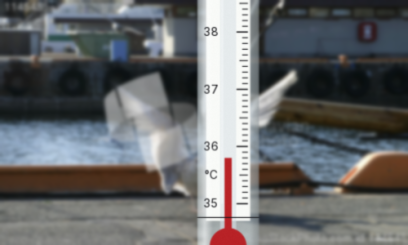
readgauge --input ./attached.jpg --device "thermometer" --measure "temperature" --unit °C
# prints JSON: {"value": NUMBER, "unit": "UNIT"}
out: {"value": 35.8, "unit": "°C"}
